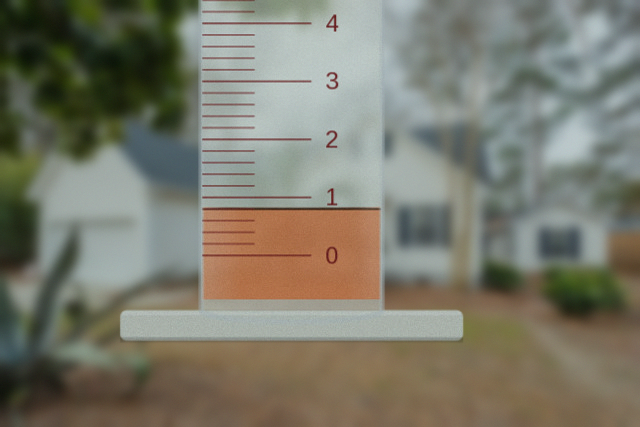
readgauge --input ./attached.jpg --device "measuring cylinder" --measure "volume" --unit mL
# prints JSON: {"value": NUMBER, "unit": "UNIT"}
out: {"value": 0.8, "unit": "mL"}
